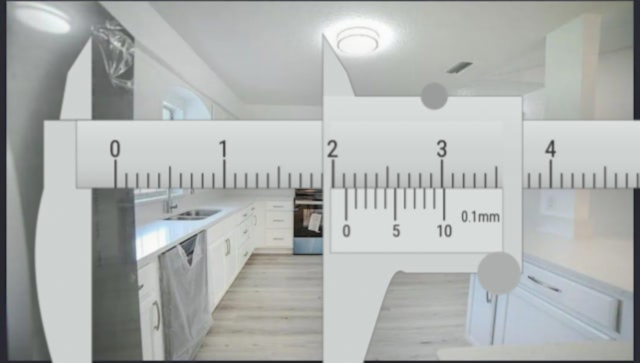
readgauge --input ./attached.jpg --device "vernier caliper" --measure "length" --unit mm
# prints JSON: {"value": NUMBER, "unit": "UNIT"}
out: {"value": 21.2, "unit": "mm"}
